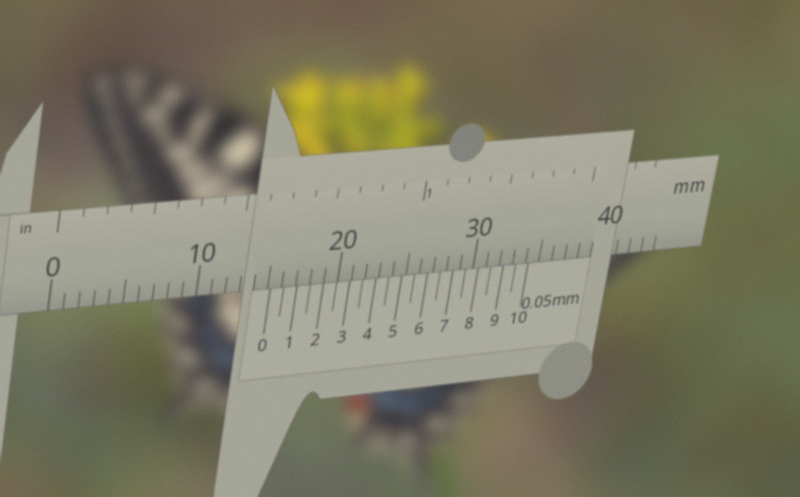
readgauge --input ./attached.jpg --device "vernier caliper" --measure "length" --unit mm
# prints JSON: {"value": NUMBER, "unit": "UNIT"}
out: {"value": 15.2, "unit": "mm"}
